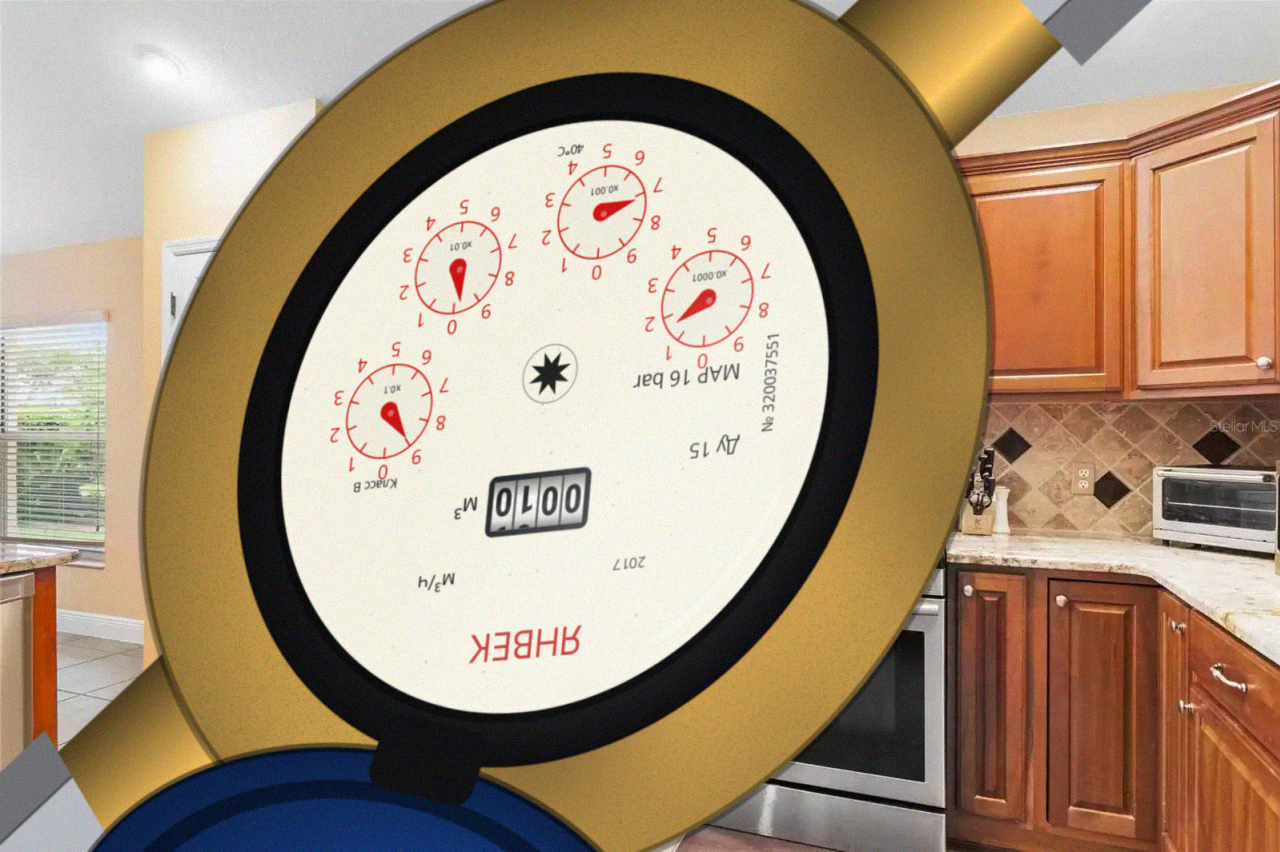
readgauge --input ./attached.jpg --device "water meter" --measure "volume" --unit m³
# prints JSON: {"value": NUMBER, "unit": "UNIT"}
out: {"value": 9.8971, "unit": "m³"}
